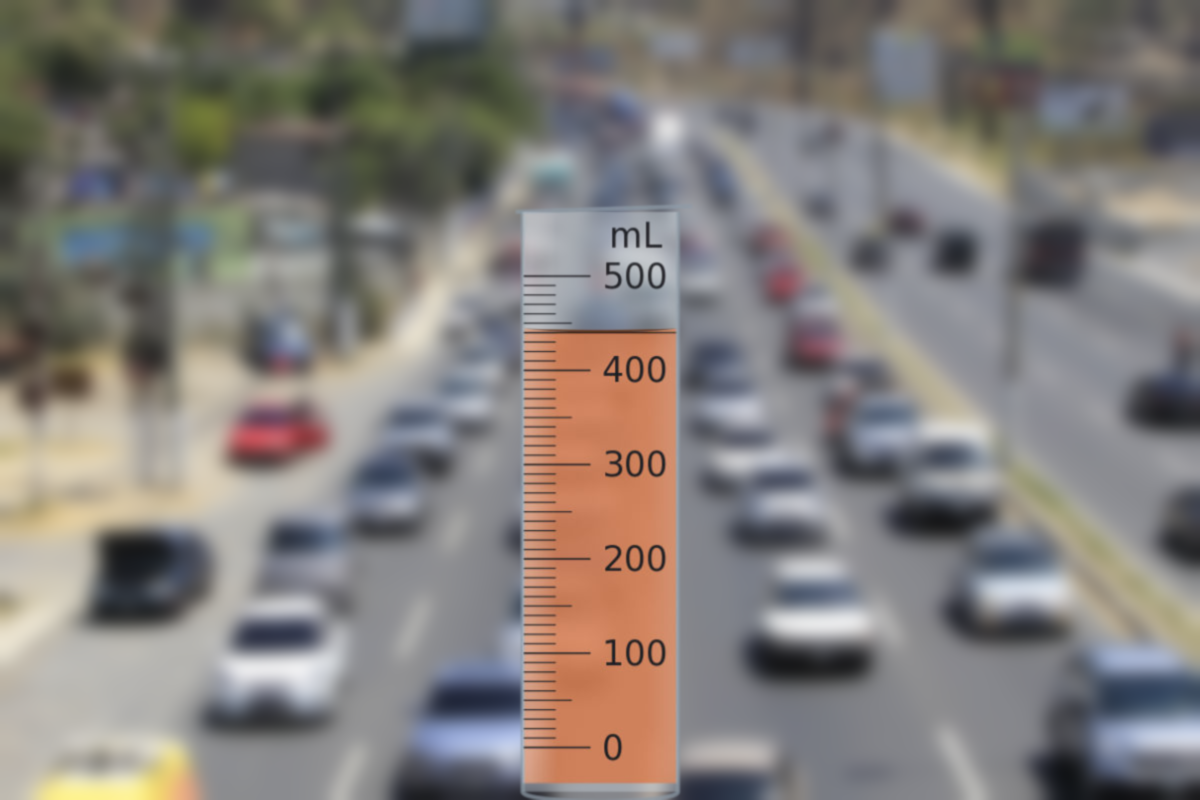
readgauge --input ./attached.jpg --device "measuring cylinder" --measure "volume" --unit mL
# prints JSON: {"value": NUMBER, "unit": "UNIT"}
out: {"value": 440, "unit": "mL"}
